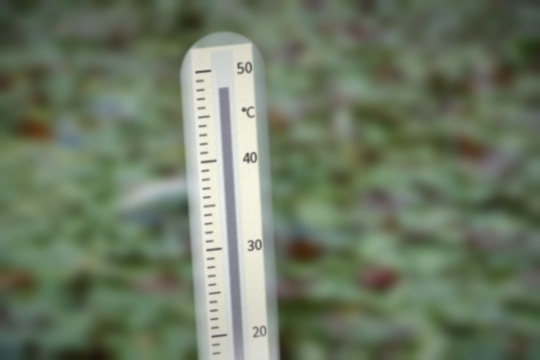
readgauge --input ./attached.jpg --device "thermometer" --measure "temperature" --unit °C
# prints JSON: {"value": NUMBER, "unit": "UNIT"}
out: {"value": 48, "unit": "°C"}
